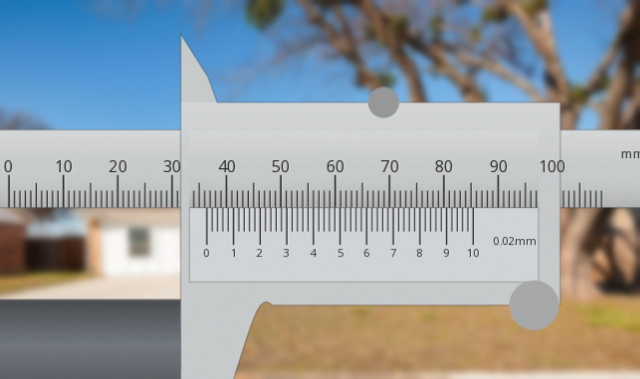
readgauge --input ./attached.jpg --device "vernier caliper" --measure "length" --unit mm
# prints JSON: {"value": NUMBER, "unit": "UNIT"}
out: {"value": 36.4, "unit": "mm"}
